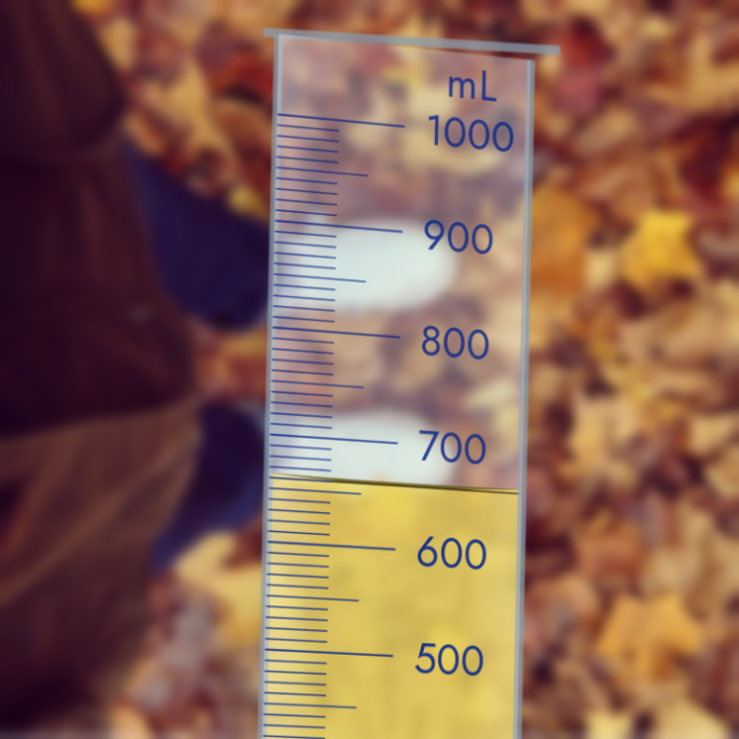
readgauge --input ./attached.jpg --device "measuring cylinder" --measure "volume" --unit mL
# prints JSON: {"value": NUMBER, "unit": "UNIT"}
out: {"value": 660, "unit": "mL"}
